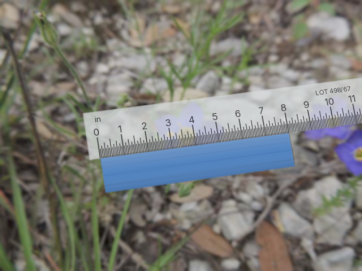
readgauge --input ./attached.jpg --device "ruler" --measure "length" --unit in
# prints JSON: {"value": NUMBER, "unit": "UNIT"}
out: {"value": 8, "unit": "in"}
